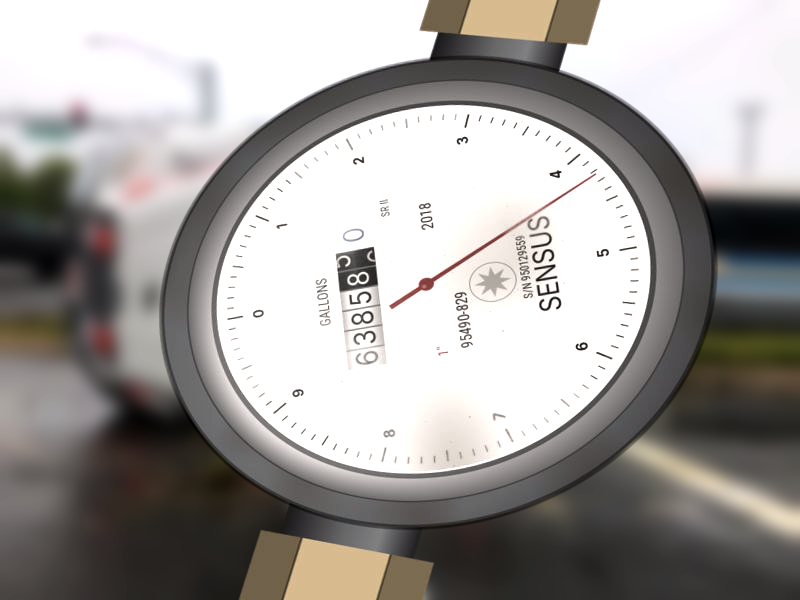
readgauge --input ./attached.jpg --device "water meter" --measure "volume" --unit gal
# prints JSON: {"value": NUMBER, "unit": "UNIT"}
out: {"value": 6385854.2, "unit": "gal"}
